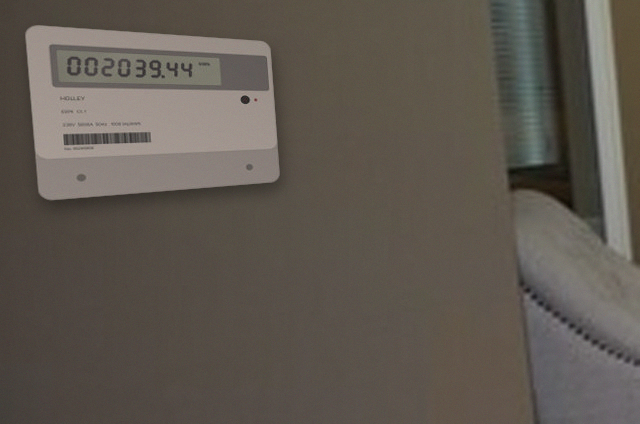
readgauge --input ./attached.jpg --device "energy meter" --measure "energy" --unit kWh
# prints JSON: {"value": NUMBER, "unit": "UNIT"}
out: {"value": 2039.44, "unit": "kWh"}
